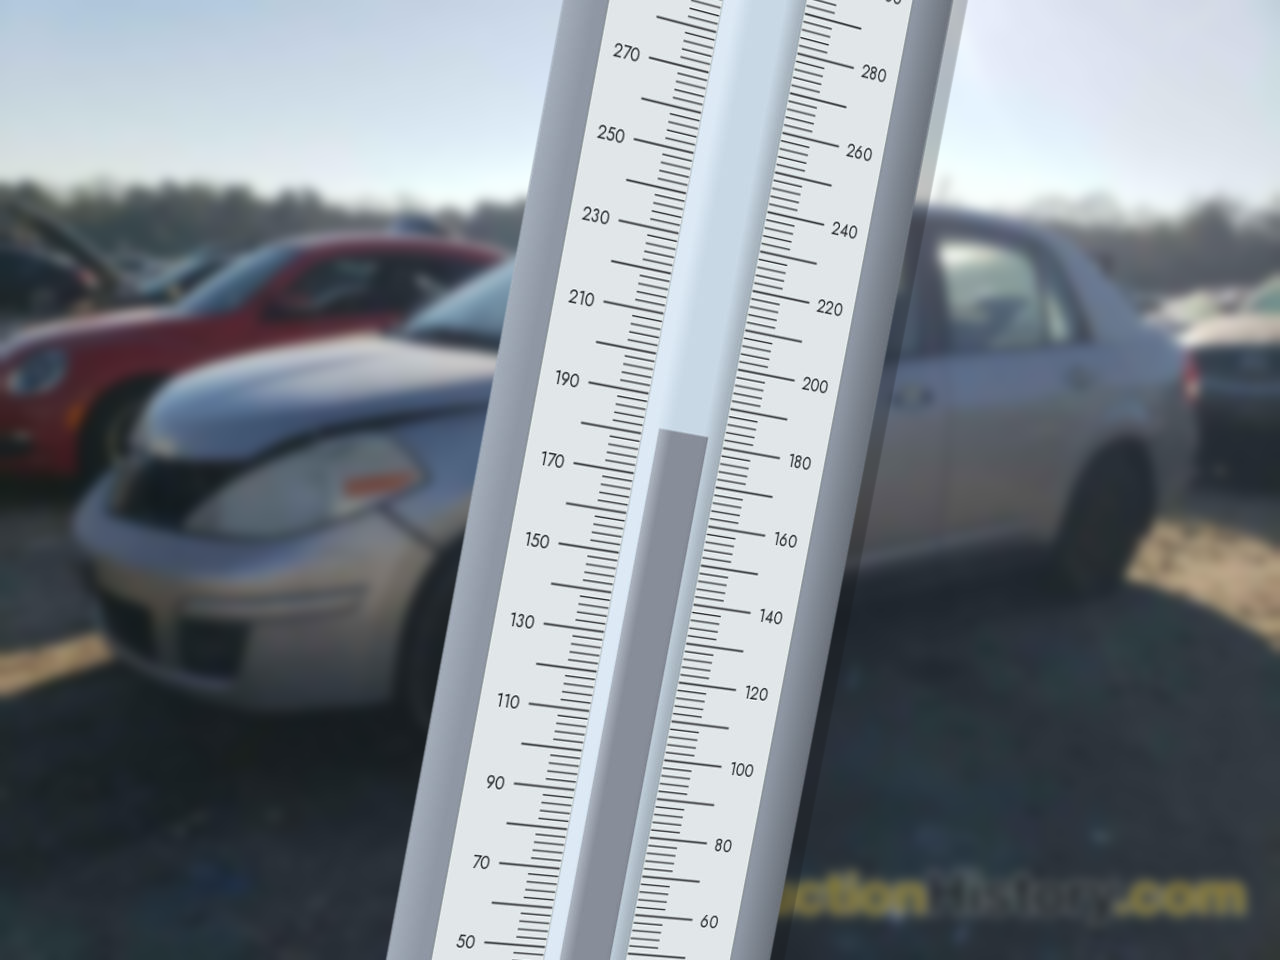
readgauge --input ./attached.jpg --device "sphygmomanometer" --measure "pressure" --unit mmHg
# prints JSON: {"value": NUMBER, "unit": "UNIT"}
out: {"value": 182, "unit": "mmHg"}
